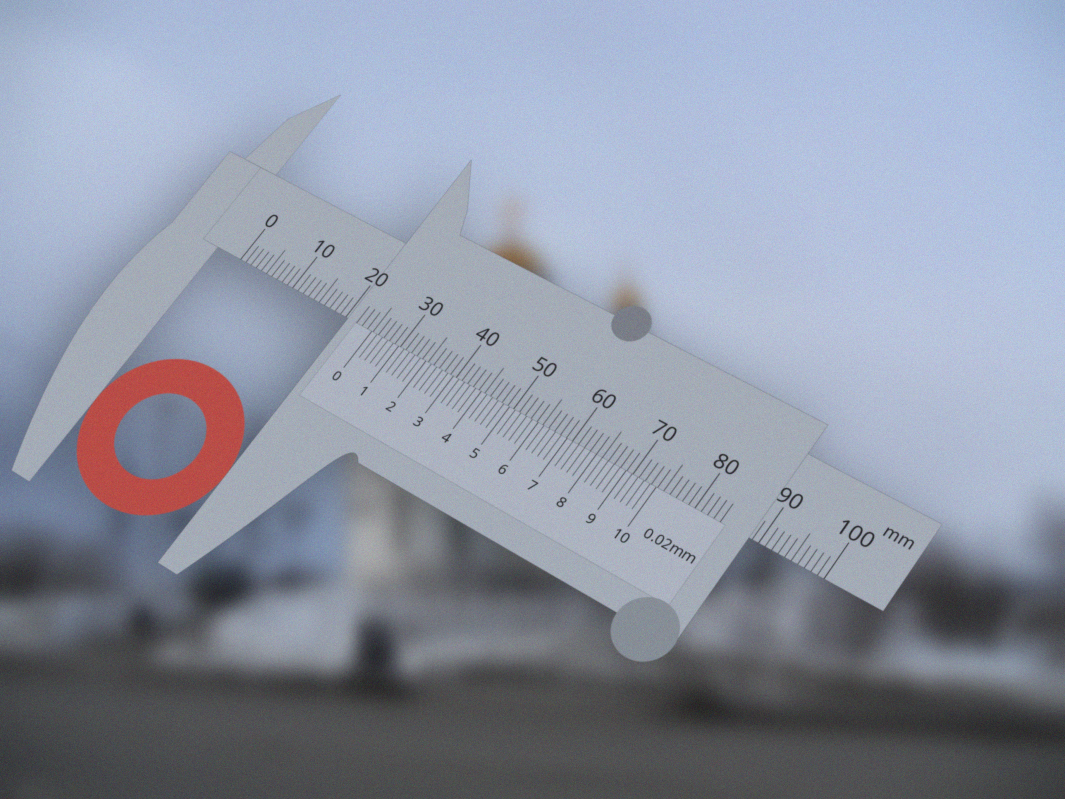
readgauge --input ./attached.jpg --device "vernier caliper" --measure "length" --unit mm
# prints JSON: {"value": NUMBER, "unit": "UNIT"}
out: {"value": 24.8, "unit": "mm"}
